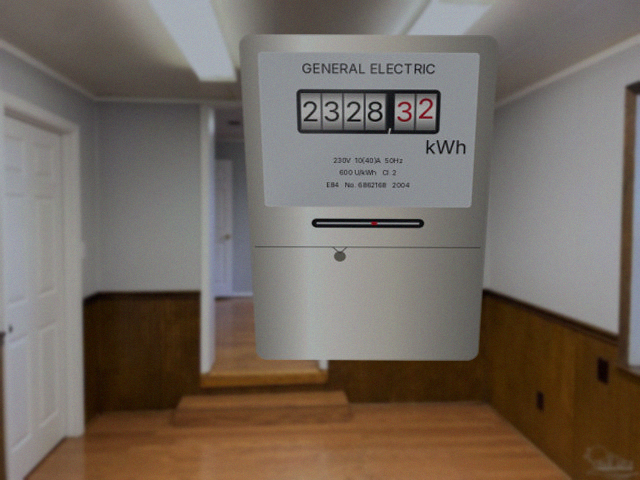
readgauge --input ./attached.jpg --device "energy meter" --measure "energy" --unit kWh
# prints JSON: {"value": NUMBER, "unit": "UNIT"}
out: {"value": 2328.32, "unit": "kWh"}
